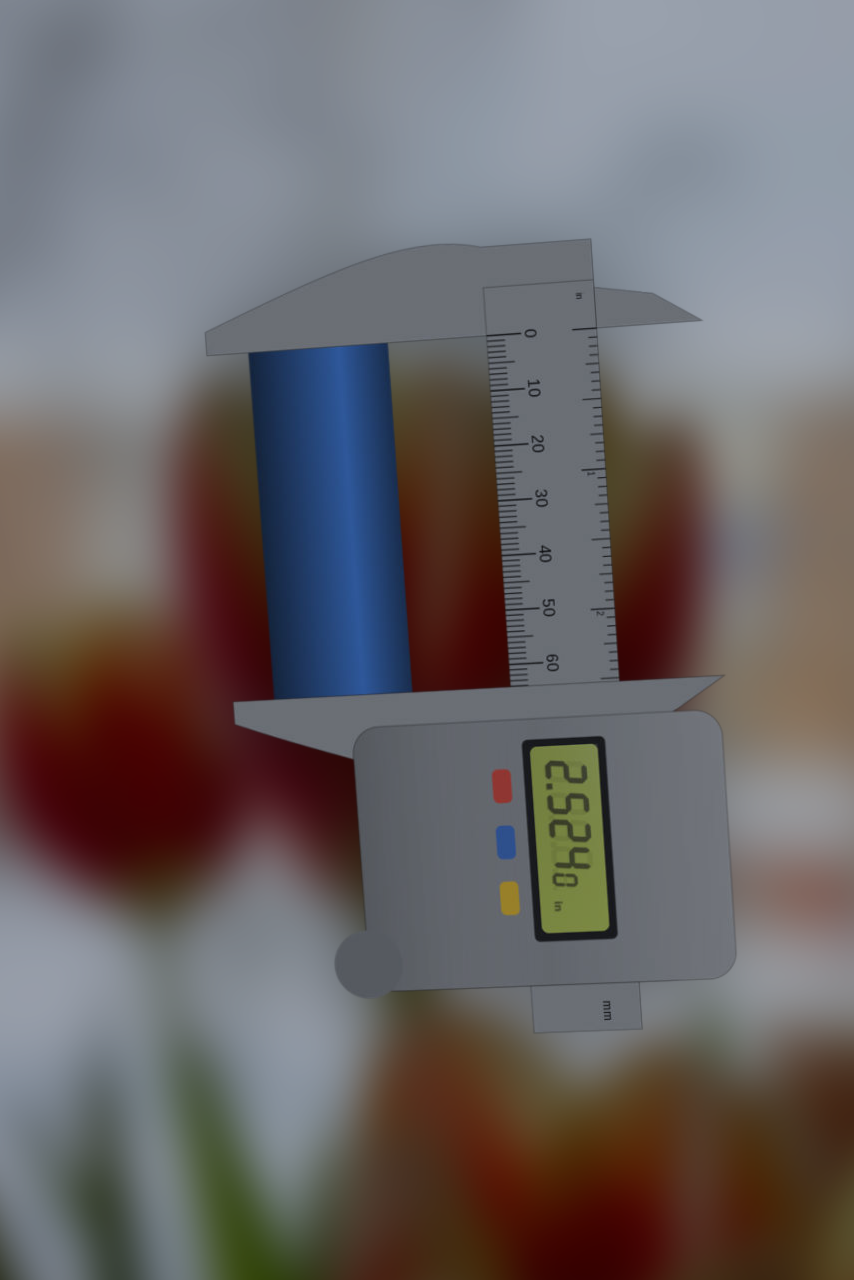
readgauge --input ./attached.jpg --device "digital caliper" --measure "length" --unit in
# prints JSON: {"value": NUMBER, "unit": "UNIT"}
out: {"value": 2.5240, "unit": "in"}
